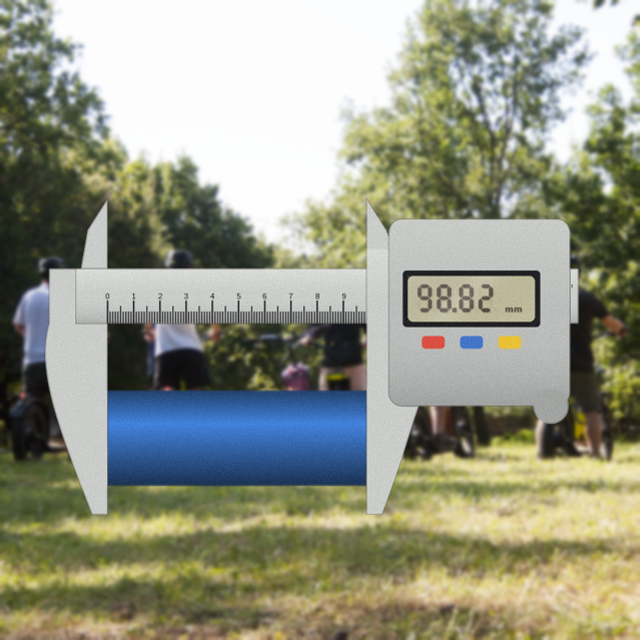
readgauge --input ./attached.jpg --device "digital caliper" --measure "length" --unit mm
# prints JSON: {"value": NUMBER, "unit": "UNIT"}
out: {"value": 98.82, "unit": "mm"}
